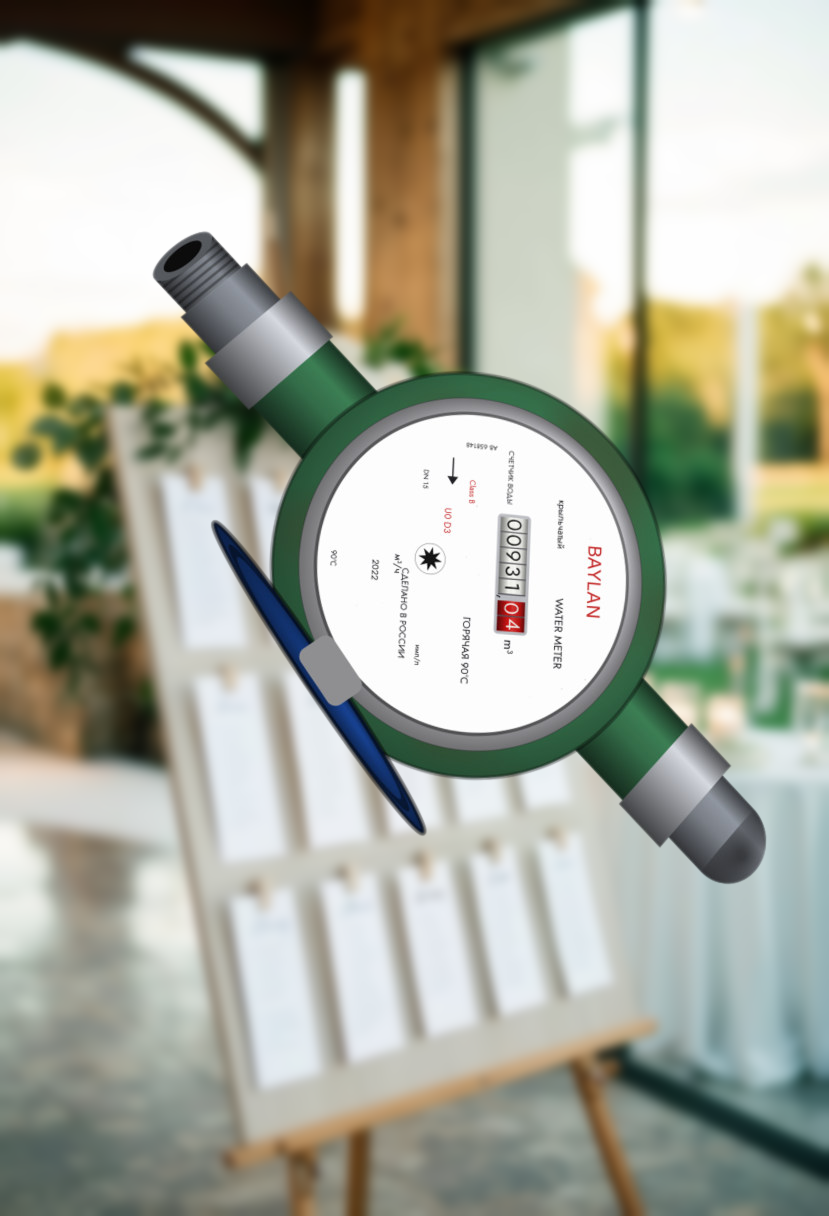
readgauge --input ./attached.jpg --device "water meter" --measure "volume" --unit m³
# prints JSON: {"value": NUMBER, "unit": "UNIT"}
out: {"value": 931.04, "unit": "m³"}
